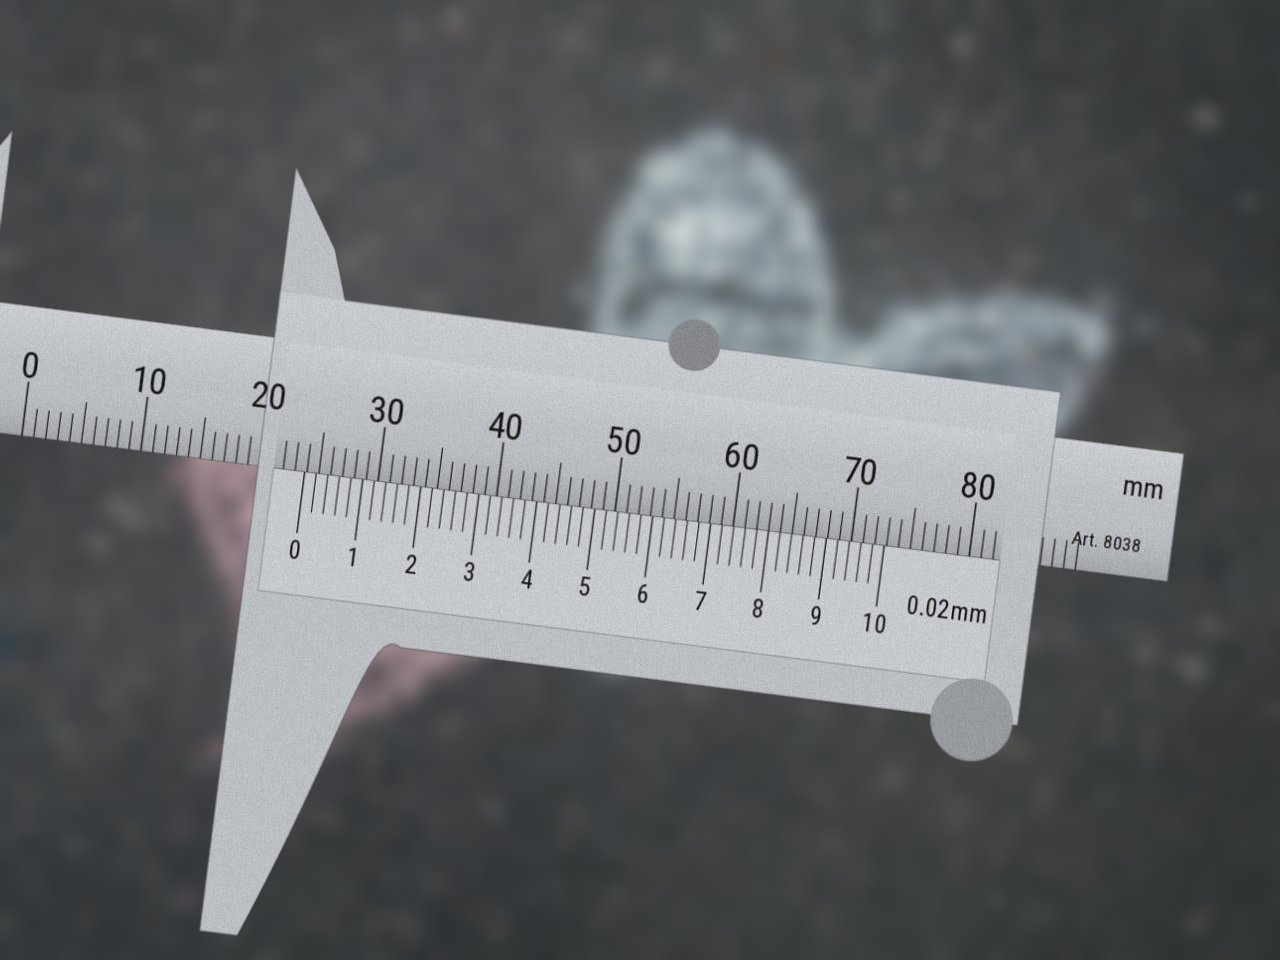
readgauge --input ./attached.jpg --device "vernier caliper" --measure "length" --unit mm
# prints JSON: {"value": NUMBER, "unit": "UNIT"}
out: {"value": 23.8, "unit": "mm"}
